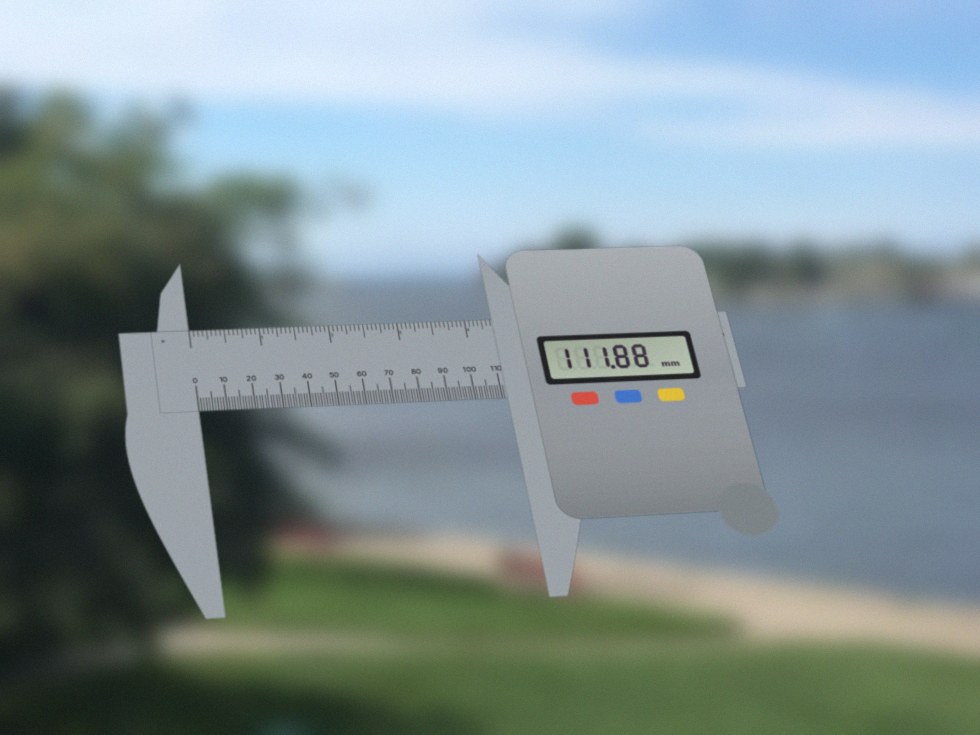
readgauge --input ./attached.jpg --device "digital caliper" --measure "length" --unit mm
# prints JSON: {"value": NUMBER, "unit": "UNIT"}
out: {"value": 111.88, "unit": "mm"}
